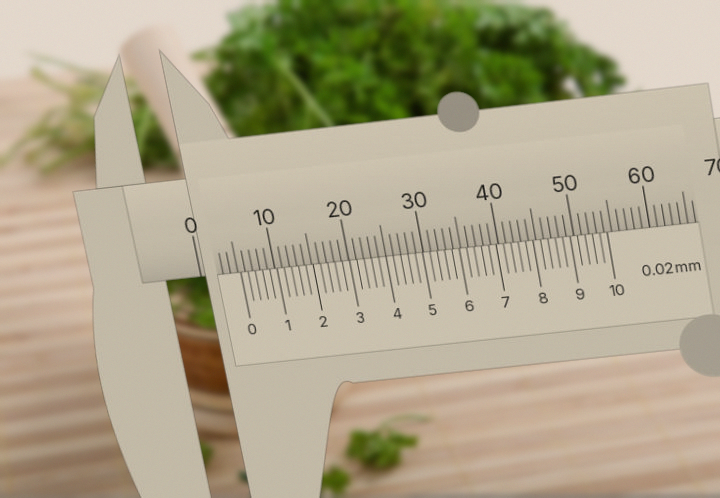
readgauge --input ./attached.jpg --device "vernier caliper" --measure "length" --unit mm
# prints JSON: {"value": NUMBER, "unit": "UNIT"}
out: {"value": 5.4, "unit": "mm"}
